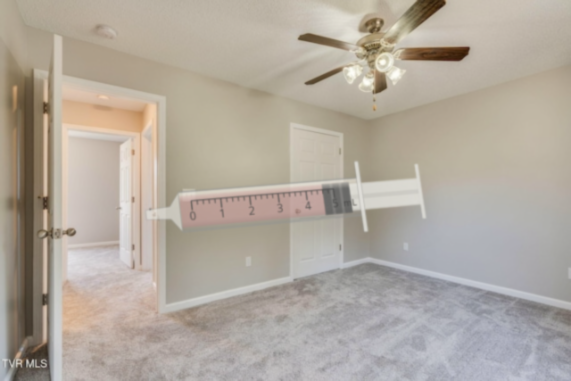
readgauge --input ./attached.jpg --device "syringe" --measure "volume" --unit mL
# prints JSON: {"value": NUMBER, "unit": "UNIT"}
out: {"value": 4.6, "unit": "mL"}
